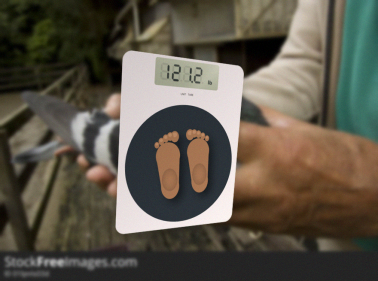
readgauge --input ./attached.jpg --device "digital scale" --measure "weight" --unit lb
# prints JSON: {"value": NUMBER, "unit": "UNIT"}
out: {"value": 121.2, "unit": "lb"}
